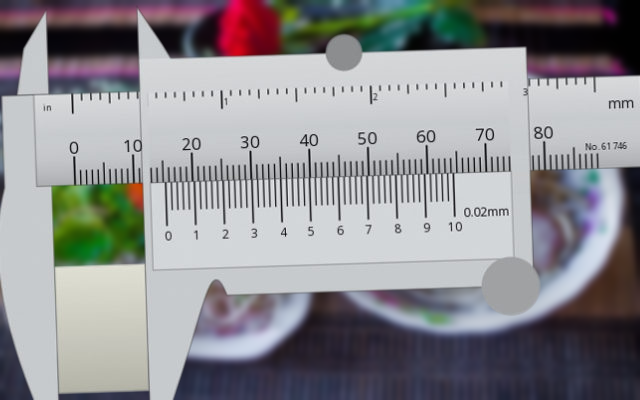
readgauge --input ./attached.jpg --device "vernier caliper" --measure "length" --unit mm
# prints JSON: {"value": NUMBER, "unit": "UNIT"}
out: {"value": 15.4, "unit": "mm"}
